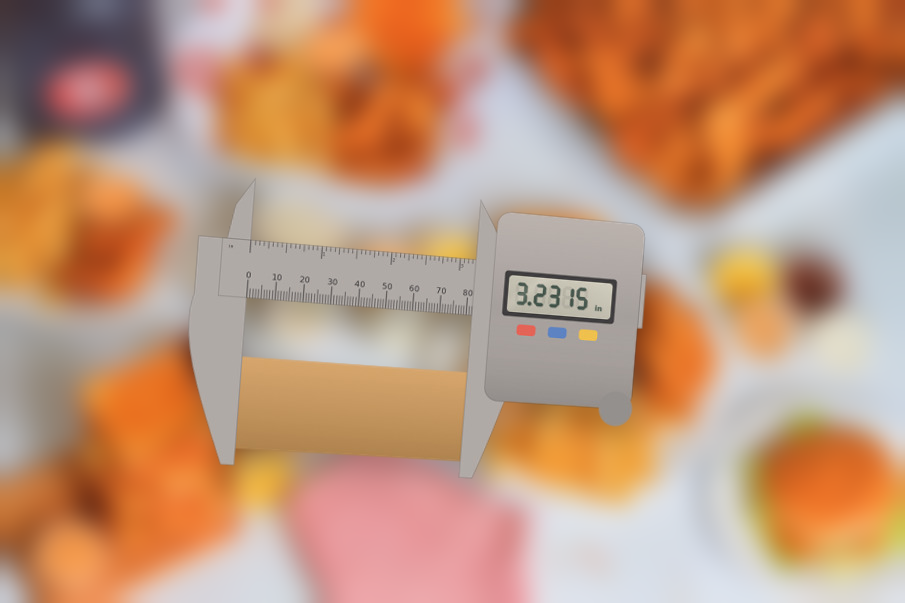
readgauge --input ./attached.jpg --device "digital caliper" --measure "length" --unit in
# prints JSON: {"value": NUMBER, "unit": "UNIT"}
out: {"value": 3.2315, "unit": "in"}
